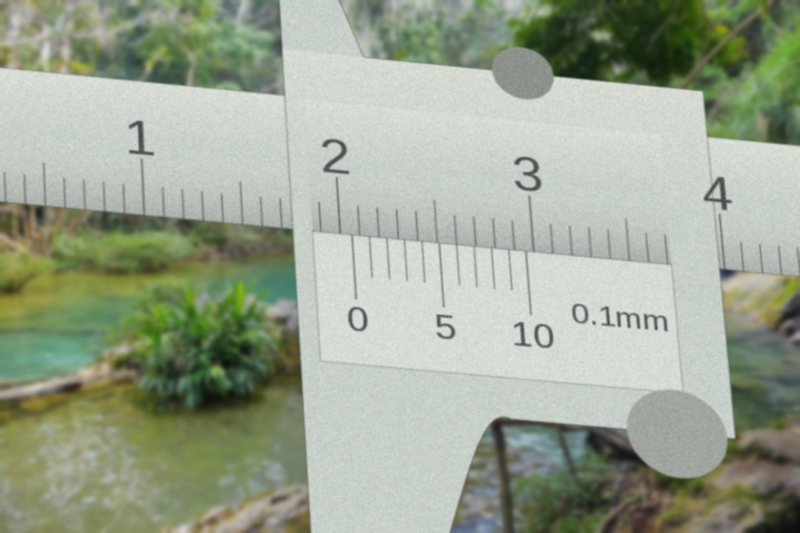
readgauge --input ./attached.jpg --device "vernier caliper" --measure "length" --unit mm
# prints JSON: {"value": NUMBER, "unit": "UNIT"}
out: {"value": 20.6, "unit": "mm"}
